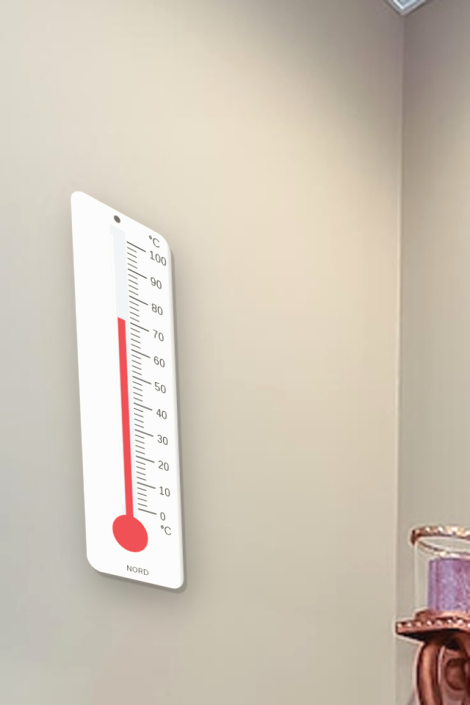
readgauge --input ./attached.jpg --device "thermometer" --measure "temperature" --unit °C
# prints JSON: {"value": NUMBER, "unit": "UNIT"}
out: {"value": 70, "unit": "°C"}
